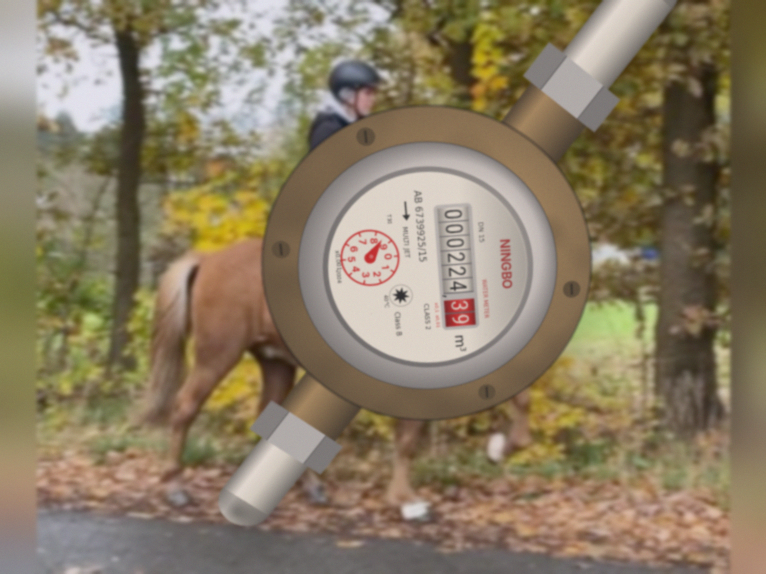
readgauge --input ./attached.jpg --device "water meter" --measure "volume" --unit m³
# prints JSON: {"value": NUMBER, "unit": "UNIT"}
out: {"value": 224.398, "unit": "m³"}
